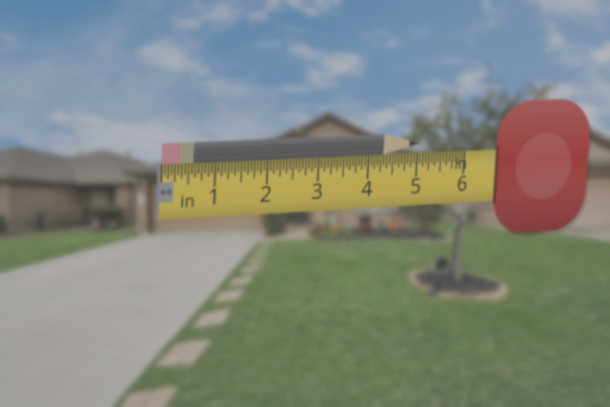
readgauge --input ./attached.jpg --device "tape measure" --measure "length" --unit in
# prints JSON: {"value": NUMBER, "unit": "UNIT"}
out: {"value": 5, "unit": "in"}
